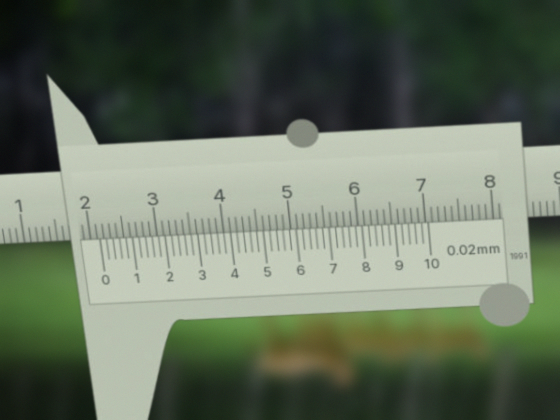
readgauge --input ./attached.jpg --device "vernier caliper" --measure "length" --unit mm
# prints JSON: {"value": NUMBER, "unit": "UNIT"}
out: {"value": 21.4, "unit": "mm"}
